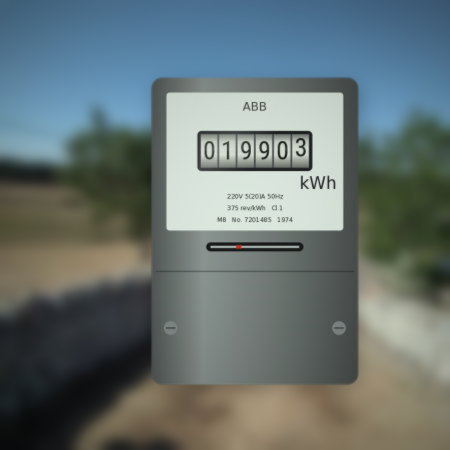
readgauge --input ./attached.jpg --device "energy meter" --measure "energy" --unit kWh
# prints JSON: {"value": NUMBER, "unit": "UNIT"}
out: {"value": 19903, "unit": "kWh"}
